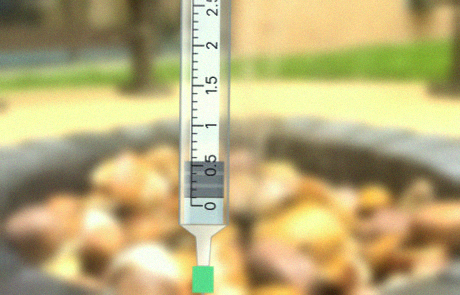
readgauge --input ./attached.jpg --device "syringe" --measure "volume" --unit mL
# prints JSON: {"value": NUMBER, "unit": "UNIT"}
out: {"value": 0.1, "unit": "mL"}
